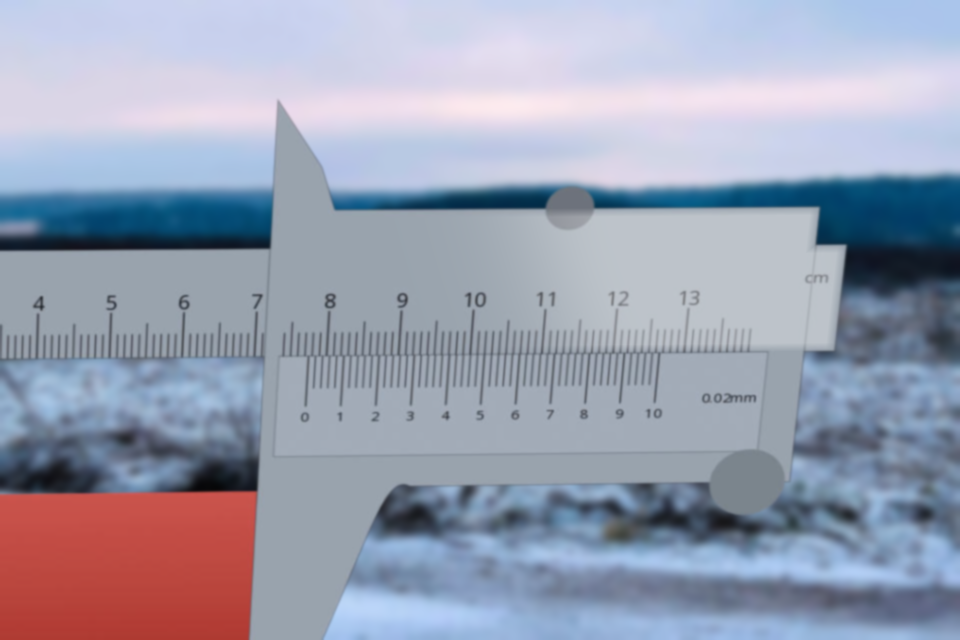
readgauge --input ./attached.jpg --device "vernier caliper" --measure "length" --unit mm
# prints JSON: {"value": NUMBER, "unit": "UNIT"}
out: {"value": 77.5, "unit": "mm"}
